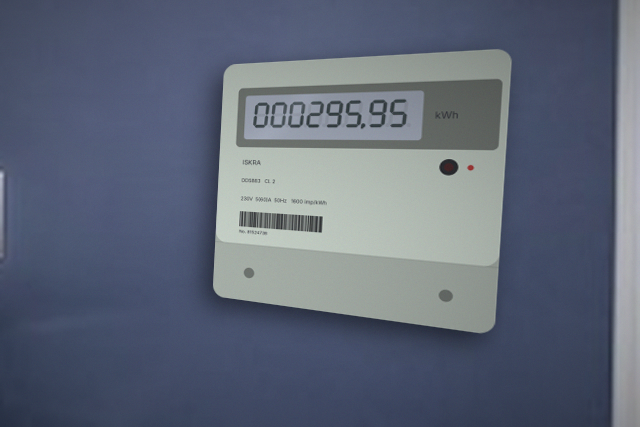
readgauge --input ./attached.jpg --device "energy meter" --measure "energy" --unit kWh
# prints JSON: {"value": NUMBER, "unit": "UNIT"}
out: {"value": 295.95, "unit": "kWh"}
